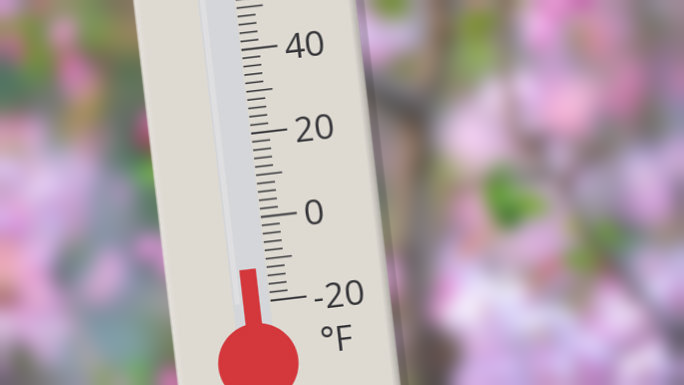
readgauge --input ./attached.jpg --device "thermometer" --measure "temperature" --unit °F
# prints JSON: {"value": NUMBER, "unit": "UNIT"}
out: {"value": -12, "unit": "°F"}
